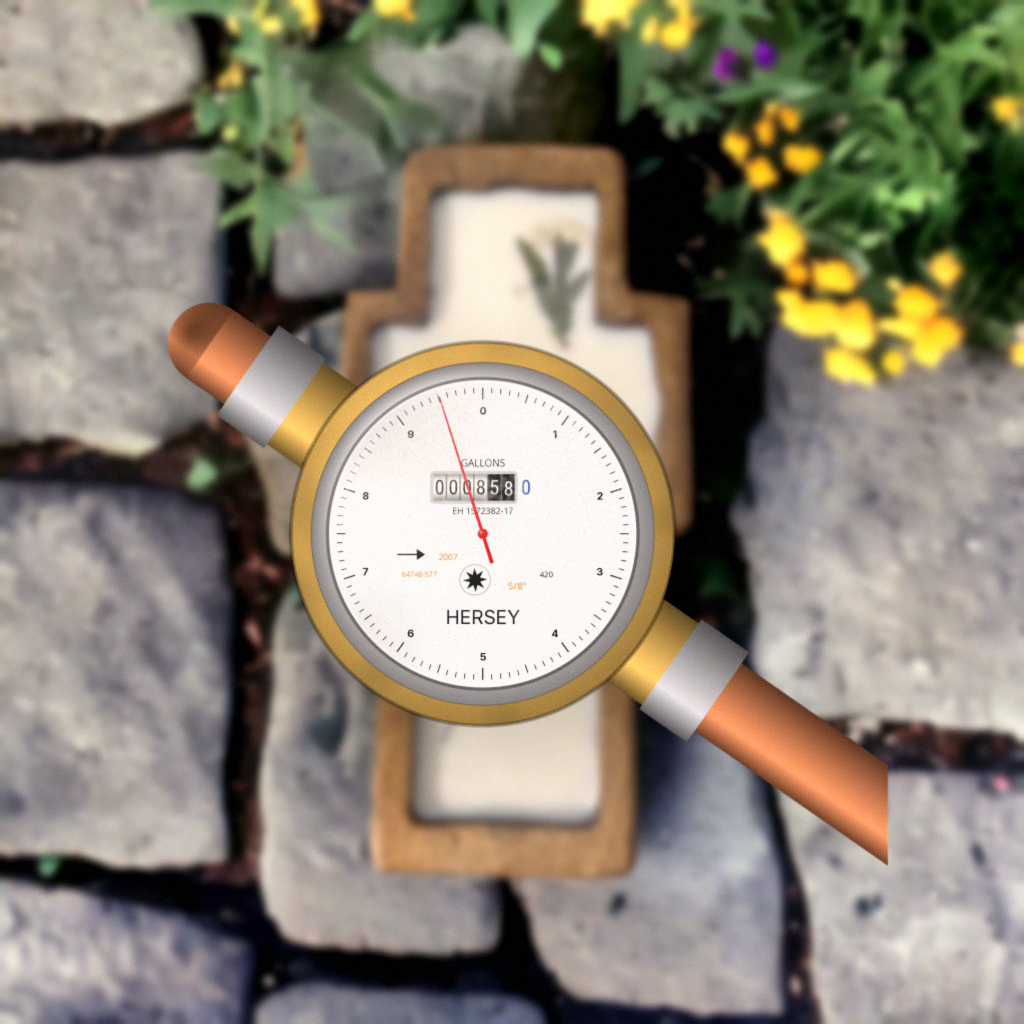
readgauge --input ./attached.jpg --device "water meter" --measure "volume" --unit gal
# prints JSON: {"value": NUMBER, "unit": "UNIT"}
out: {"value": 8579.5, "unit": "gal"}
